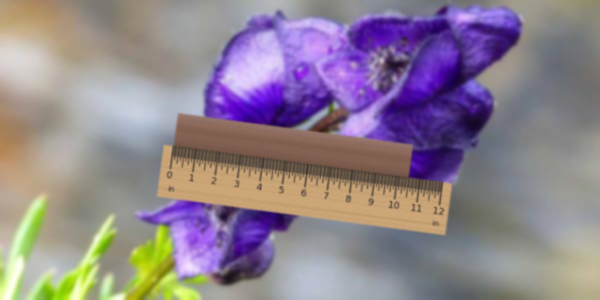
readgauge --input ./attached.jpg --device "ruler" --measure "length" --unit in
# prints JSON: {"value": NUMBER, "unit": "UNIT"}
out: {"value": 10.5, "unit": "in"}
